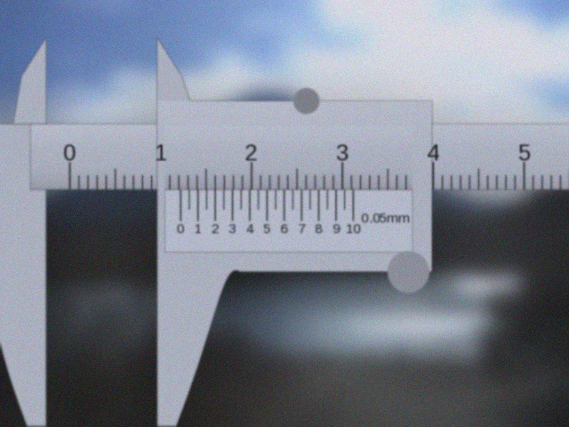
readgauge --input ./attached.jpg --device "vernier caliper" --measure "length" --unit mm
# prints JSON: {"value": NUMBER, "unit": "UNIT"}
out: {"value": 12.2, "unit": "mm"}
